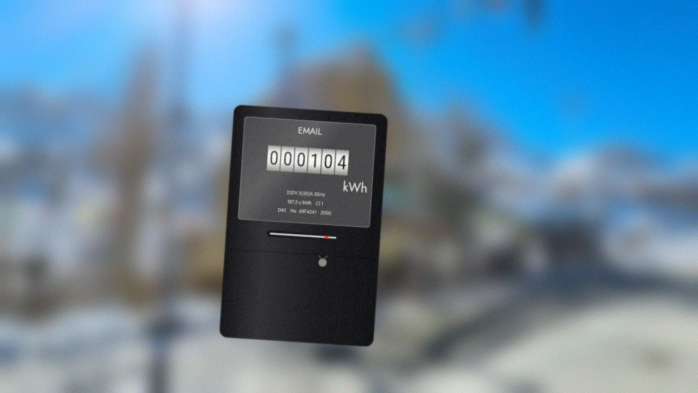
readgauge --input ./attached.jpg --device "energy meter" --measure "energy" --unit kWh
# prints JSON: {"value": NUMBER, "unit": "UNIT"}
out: {"value": 104, "unit": "kWh"}
